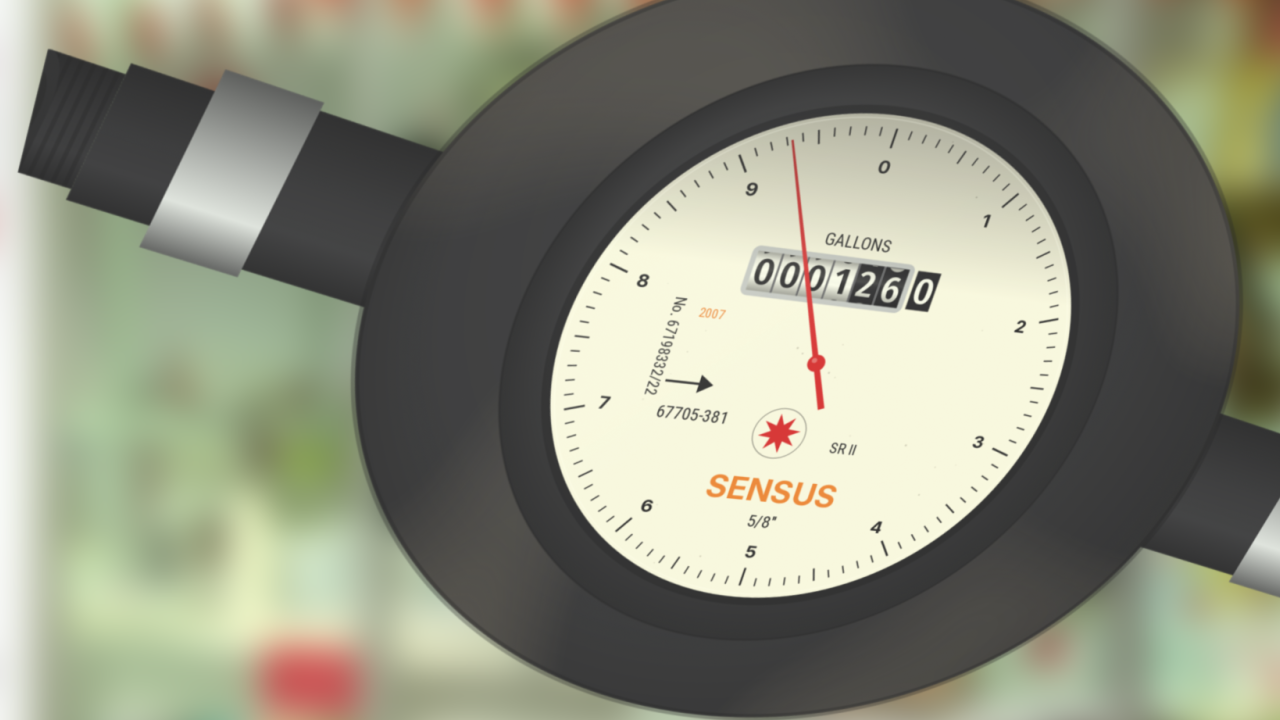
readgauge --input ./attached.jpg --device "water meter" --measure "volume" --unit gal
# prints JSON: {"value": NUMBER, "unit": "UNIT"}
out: {"value": 1259.3, "unit": "gal"}
